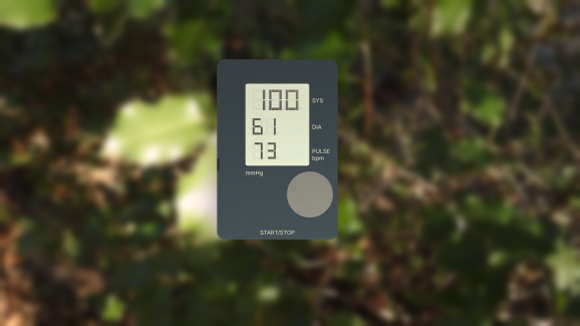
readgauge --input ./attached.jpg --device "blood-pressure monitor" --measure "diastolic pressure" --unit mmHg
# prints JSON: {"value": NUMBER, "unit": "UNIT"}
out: {"value": 61, "unit": "mmHg"}
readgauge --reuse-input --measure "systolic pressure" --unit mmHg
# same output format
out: {"value": 100, "unit": "mmHg"}
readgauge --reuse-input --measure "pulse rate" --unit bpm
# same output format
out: {"value": 73, "unit": "bpm"}
